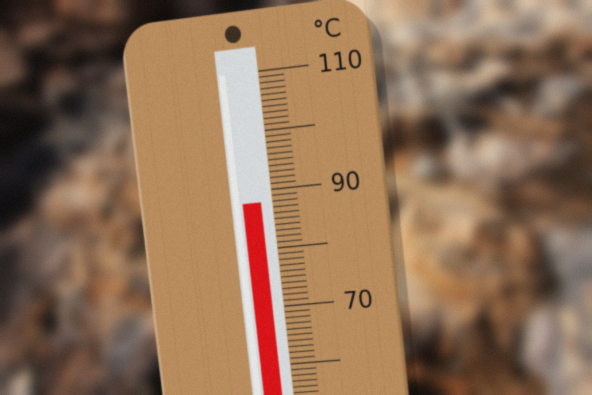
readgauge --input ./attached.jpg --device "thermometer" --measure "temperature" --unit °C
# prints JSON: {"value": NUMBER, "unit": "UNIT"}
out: {"value": 88, "unit": "°C"}
